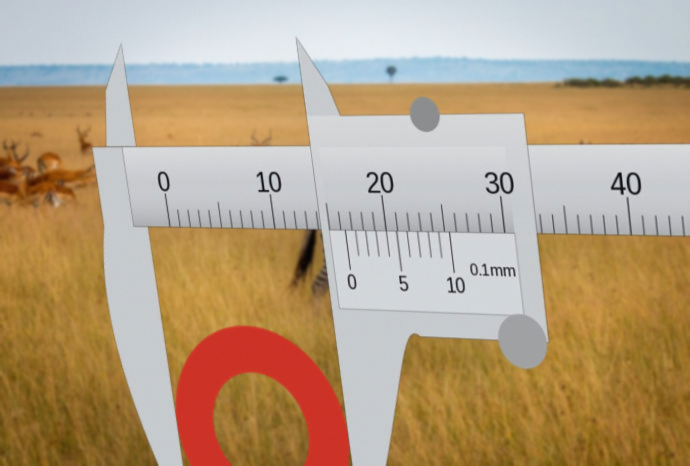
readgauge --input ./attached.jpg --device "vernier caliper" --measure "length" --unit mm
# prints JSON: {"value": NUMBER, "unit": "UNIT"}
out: {"value": 16.4, "unit": "mm"}
